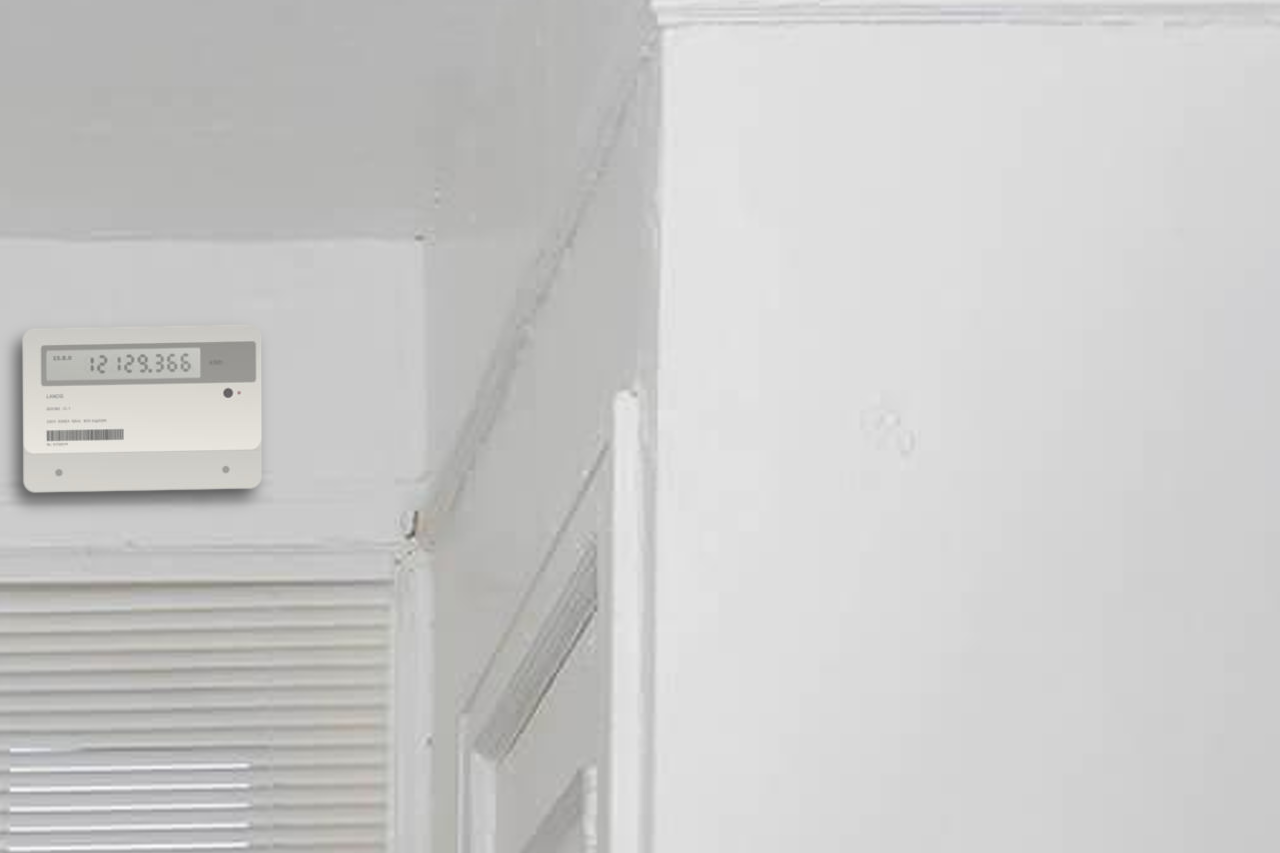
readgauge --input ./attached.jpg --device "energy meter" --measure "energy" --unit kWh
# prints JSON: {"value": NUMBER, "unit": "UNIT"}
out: {"value": 12129.366, "unit": "kWh"}
